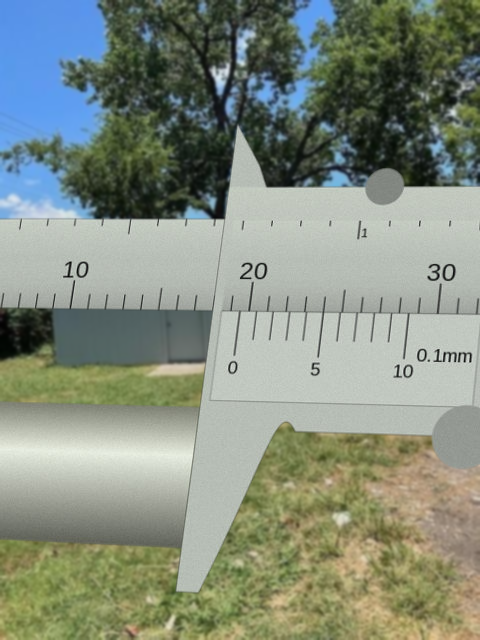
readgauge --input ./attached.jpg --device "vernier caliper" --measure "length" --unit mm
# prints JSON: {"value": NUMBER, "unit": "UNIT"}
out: {"value": 19.5, "unit": "mm"}
